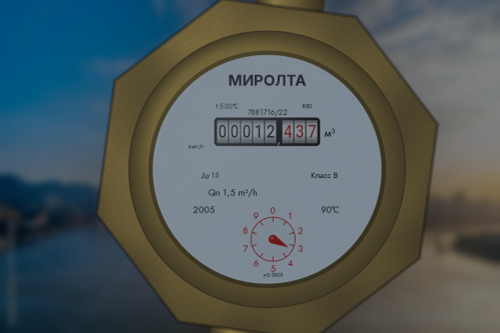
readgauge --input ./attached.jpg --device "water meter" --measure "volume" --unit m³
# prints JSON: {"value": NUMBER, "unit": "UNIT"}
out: {"value": 12.4373, "unit": "m³"}
